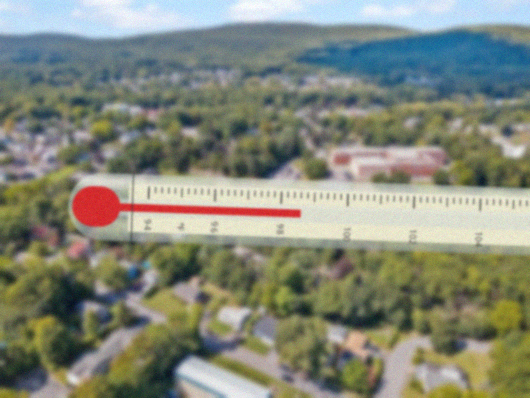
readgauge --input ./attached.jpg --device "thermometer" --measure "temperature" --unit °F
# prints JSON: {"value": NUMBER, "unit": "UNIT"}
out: {"value": 98.6, "unit": "°F"}
